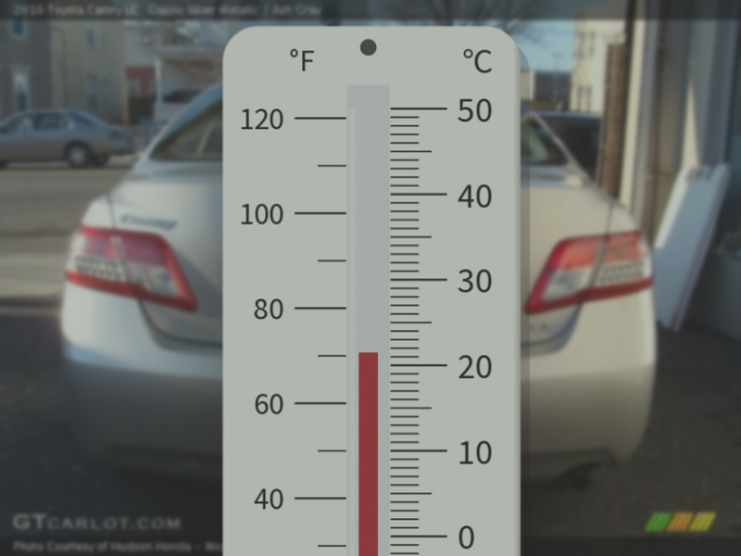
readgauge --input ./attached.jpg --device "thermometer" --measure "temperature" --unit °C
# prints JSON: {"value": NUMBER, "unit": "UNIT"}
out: {"value": 21.5, "unit": "°C"}
